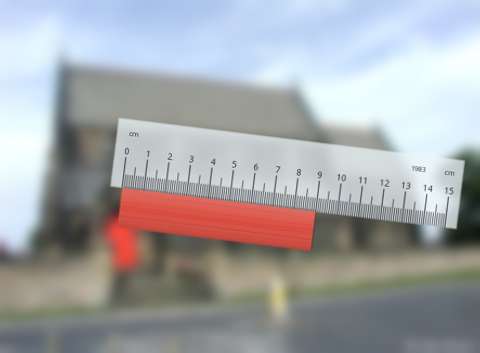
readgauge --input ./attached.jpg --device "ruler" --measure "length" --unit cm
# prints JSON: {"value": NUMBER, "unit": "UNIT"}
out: {"value": 9, "unit": "cm"}
